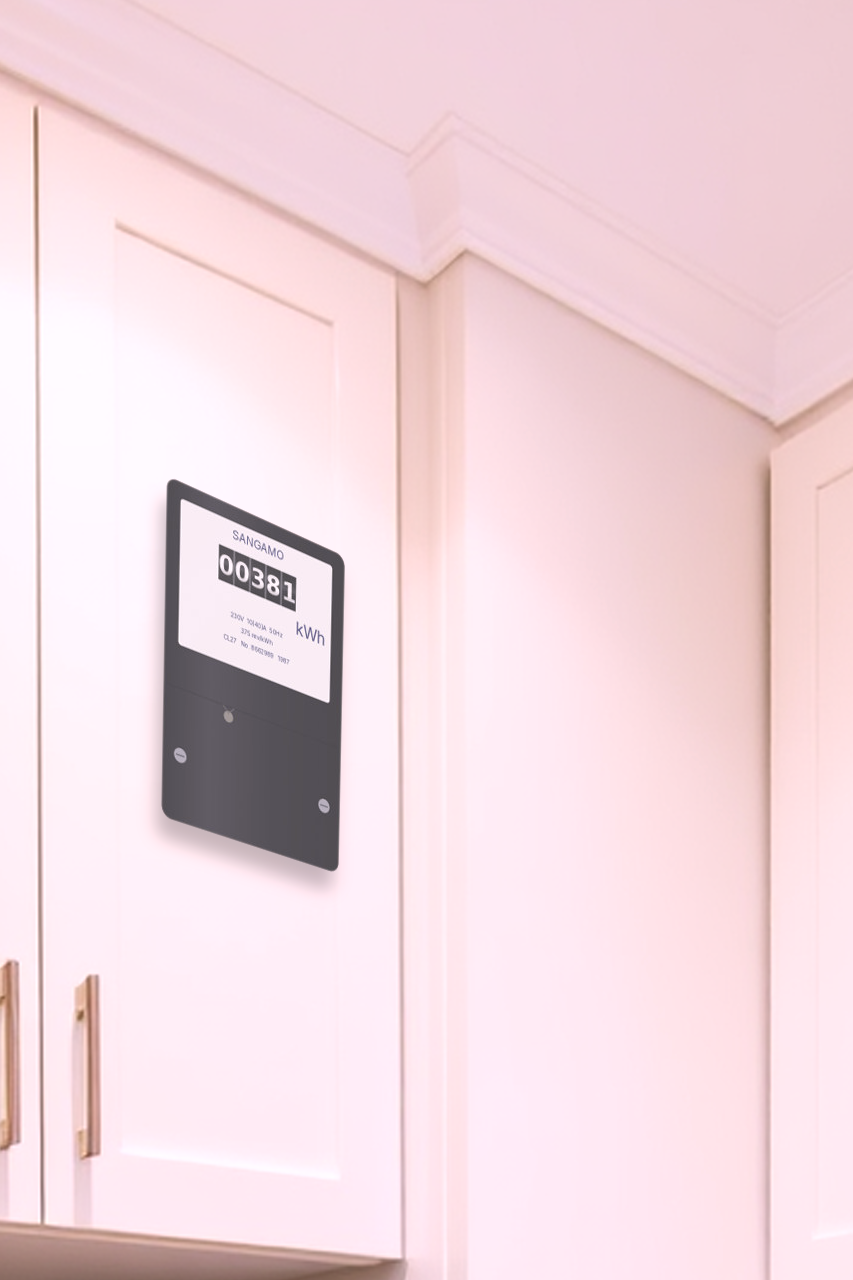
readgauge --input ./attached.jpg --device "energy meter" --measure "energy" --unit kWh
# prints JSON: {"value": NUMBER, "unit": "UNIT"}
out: {"value": 381, "unit": "kWh"}
